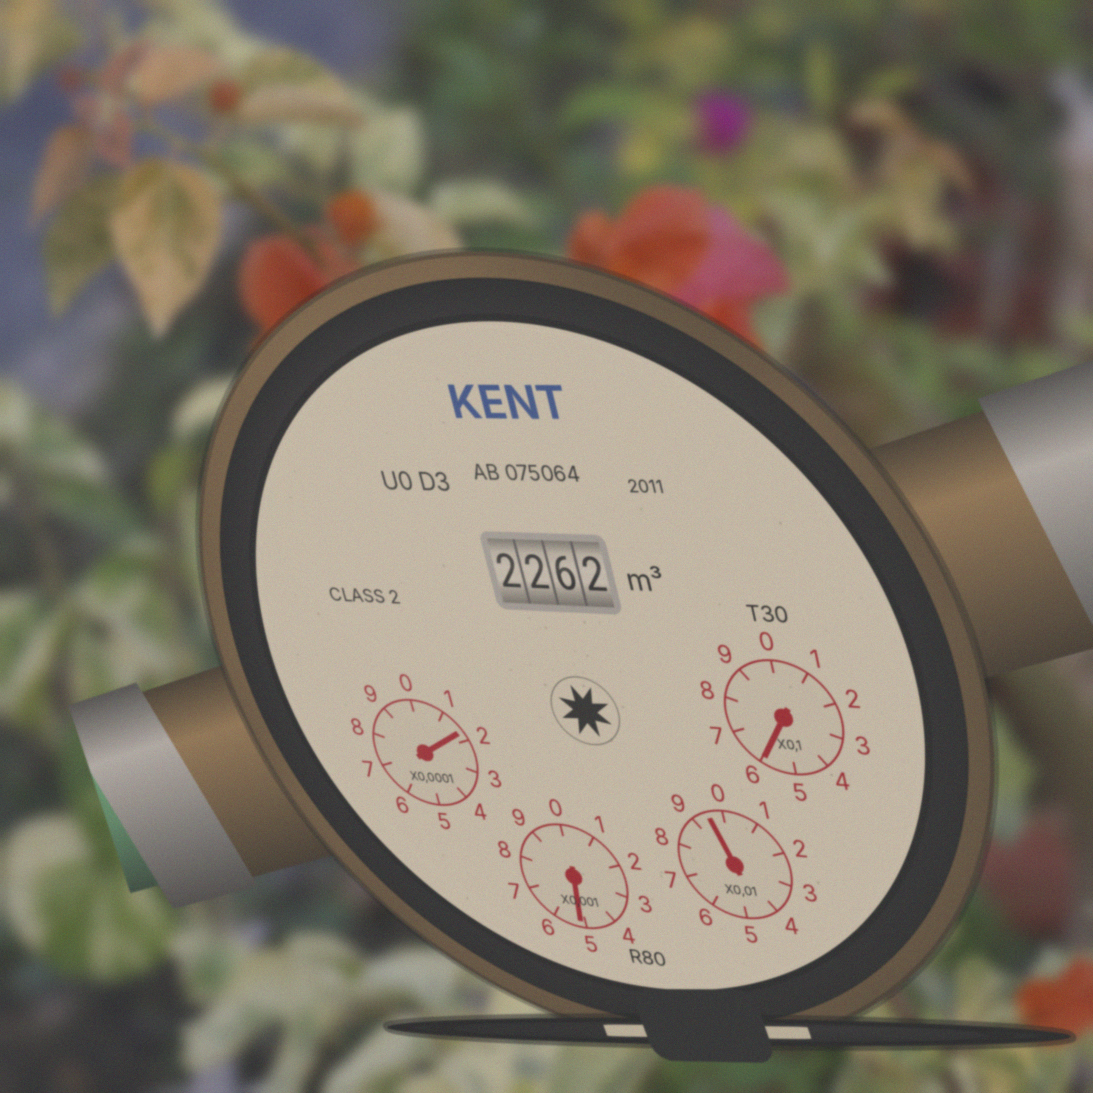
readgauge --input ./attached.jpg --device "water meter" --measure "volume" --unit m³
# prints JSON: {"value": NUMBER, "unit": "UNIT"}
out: {"value": 2262.5951, "unit": "m³"}
